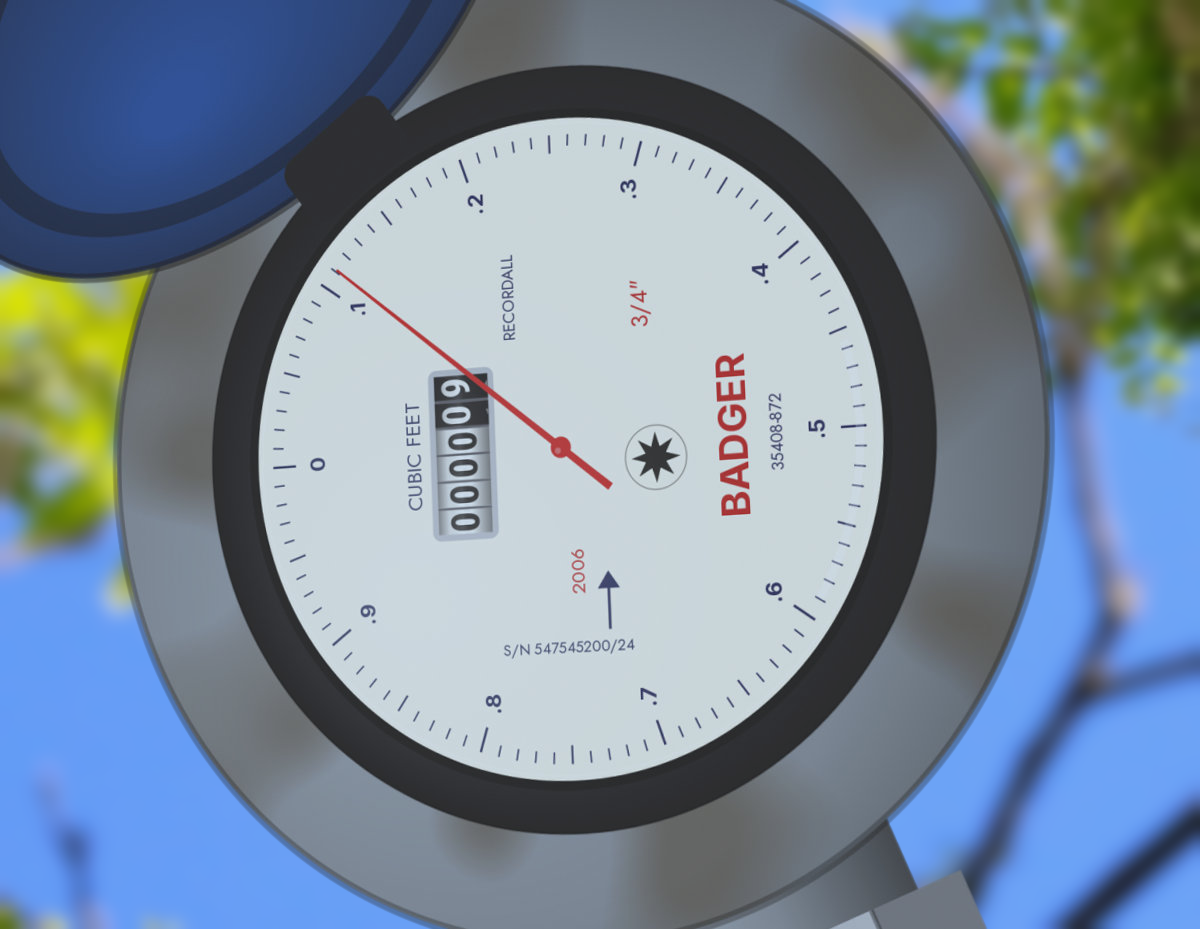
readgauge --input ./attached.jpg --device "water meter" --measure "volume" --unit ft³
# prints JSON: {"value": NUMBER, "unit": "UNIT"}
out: {"value": 9.11, "unit": "ft³"}
